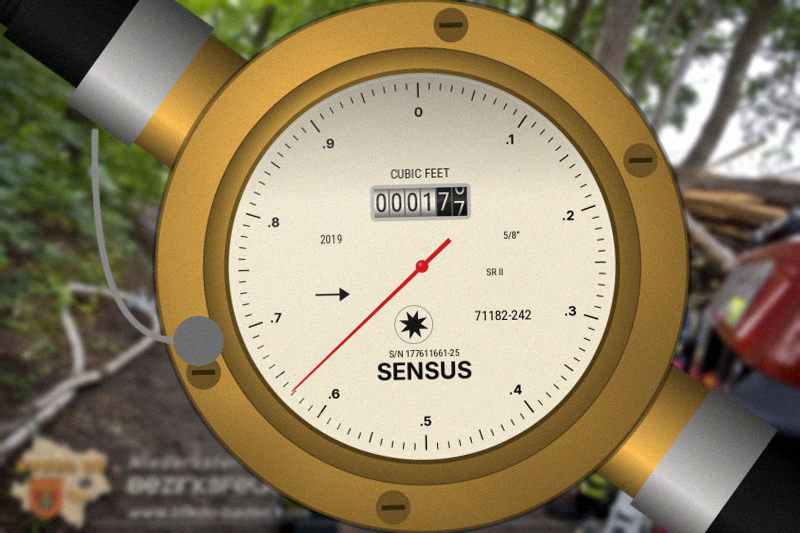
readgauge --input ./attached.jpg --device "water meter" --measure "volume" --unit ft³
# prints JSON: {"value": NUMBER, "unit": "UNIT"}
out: {"value": 176.63, "unit": "ft³"}
